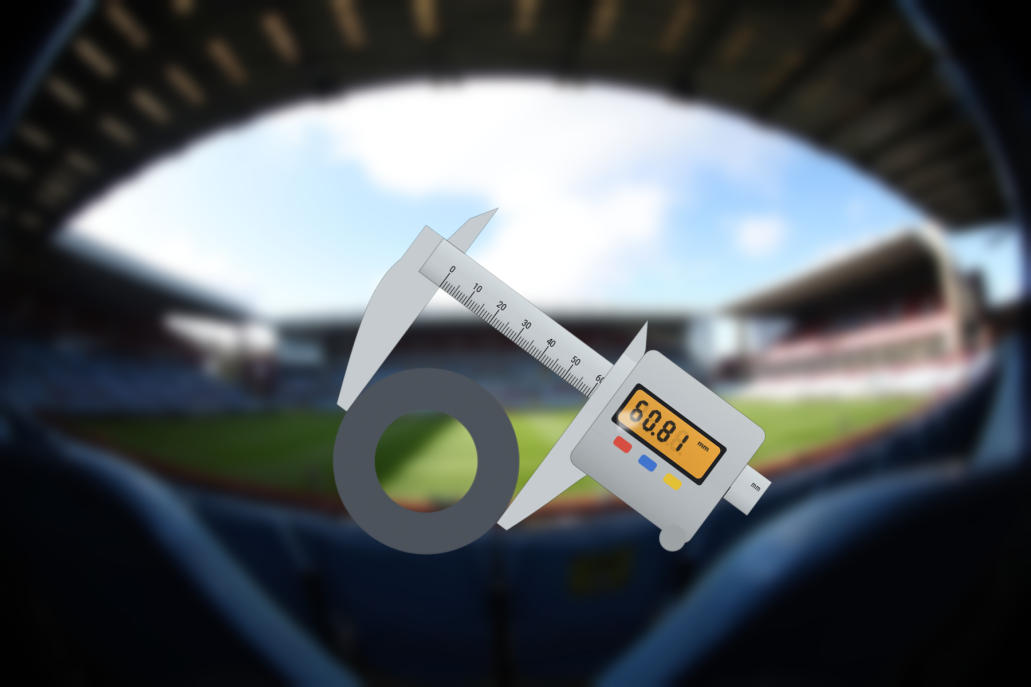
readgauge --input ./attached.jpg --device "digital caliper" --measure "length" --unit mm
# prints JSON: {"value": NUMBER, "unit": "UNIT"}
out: {"value": 60.81, "unit": "mm"}
